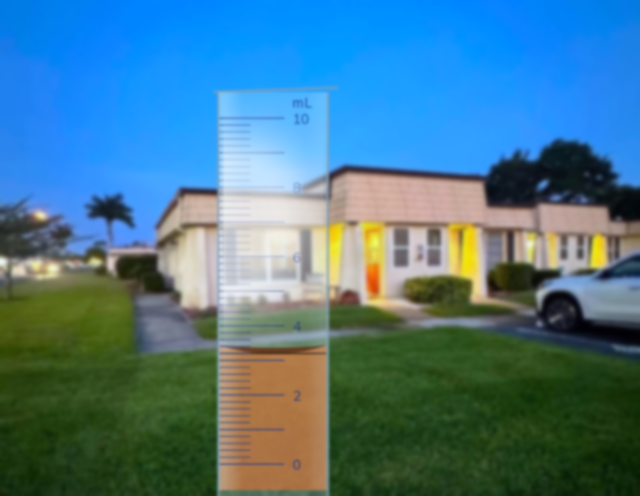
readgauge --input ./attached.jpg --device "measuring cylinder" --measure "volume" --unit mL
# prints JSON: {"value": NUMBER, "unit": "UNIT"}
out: {"value": 3.2, "unit": "mL"}
